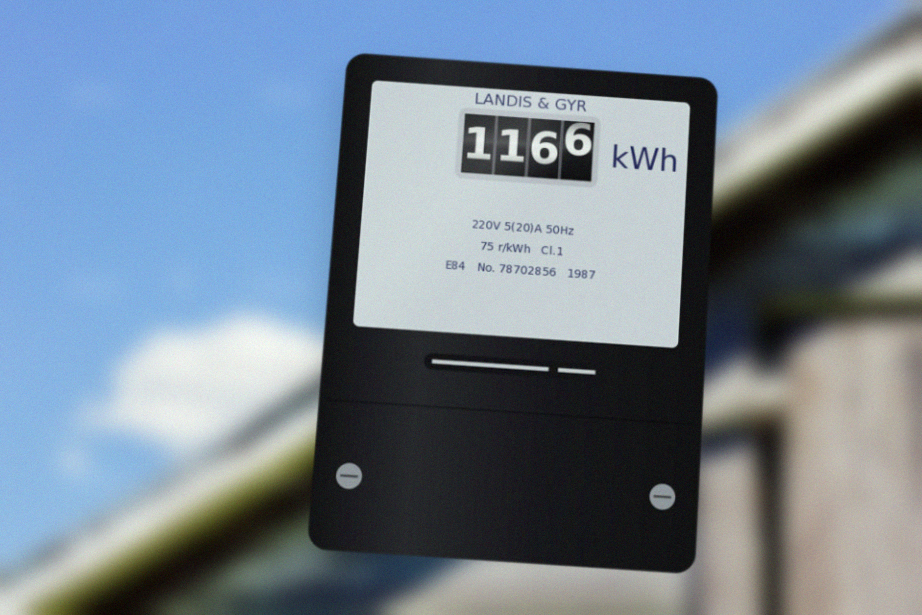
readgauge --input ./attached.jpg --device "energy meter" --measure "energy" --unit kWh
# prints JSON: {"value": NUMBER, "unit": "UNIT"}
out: {"value": 1166, "unit": "kWh"}
